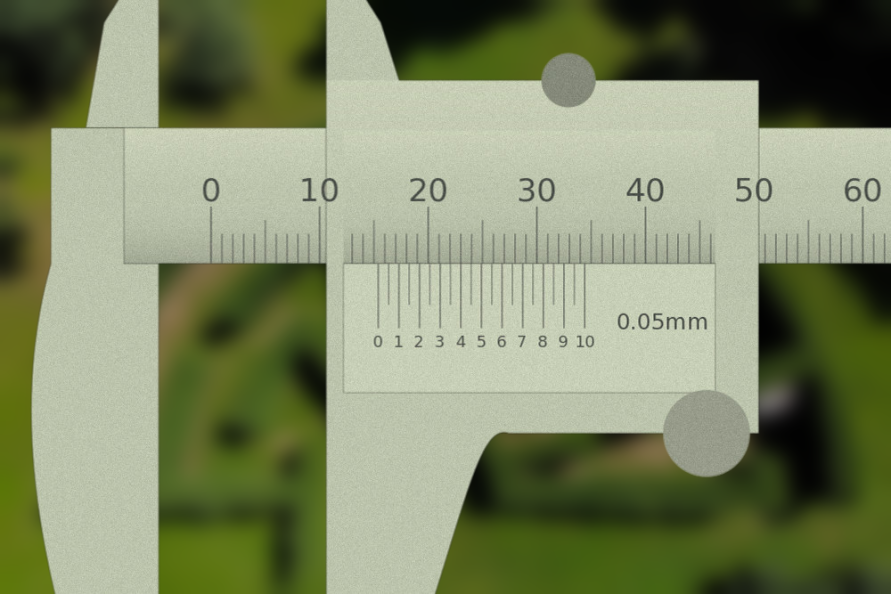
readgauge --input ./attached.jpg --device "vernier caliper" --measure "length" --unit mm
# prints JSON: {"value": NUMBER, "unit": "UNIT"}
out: {"value": 15.4, "unit": "mm"}
